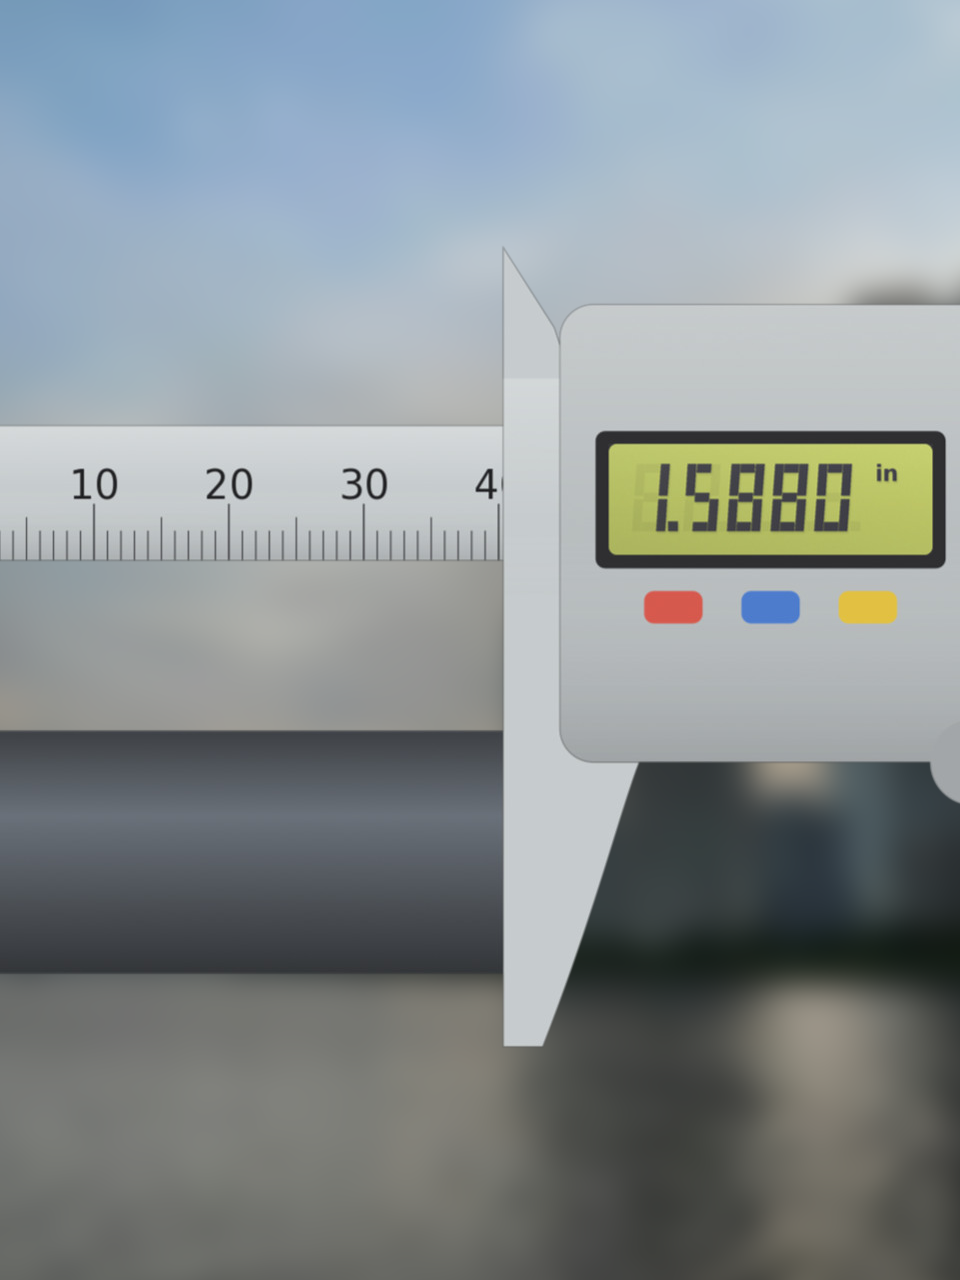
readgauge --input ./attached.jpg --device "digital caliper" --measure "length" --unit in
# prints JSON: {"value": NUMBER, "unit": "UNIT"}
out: {"value": 1.5880, "unit": "in"}
